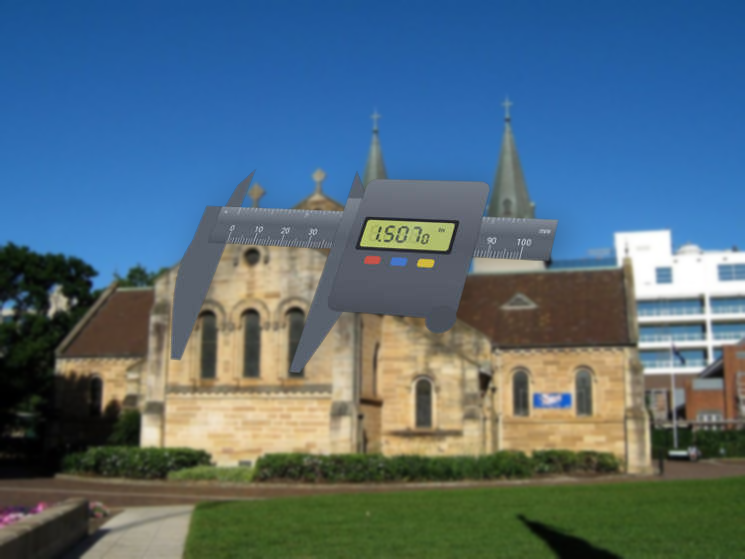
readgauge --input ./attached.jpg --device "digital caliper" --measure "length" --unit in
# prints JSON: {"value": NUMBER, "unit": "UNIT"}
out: {"value": 1.5070, "unit": "in"}
